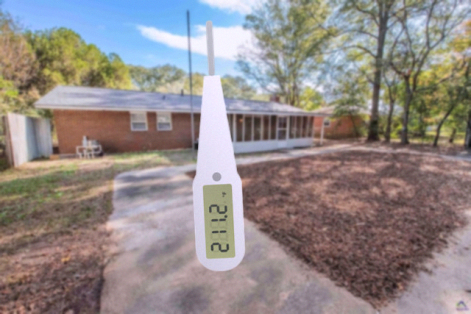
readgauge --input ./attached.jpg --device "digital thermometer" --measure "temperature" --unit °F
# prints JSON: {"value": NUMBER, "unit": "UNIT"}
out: {"value": 211.2, "unit": "°F"}
